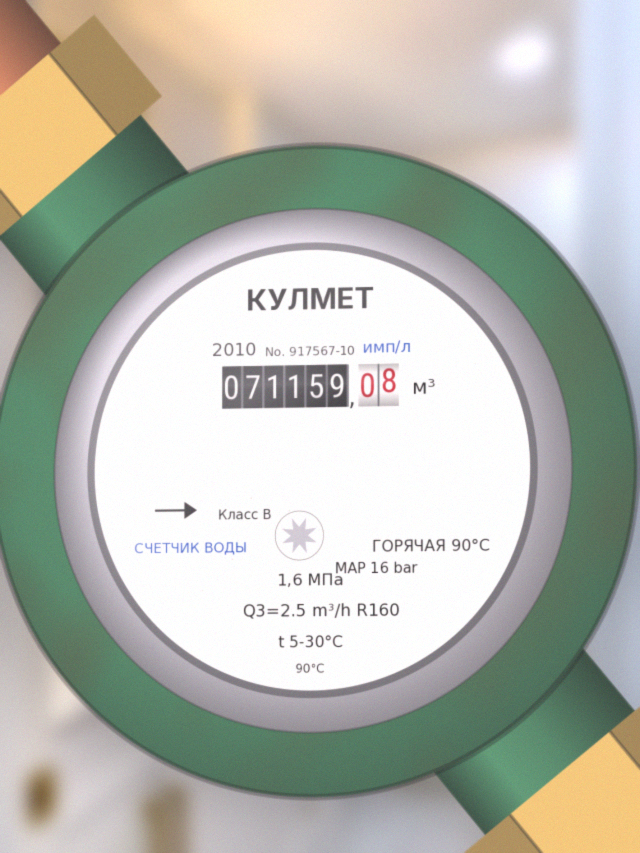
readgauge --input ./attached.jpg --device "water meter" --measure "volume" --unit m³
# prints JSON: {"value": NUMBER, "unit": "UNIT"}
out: {"value": 71159.08, "unit": "m³"}
